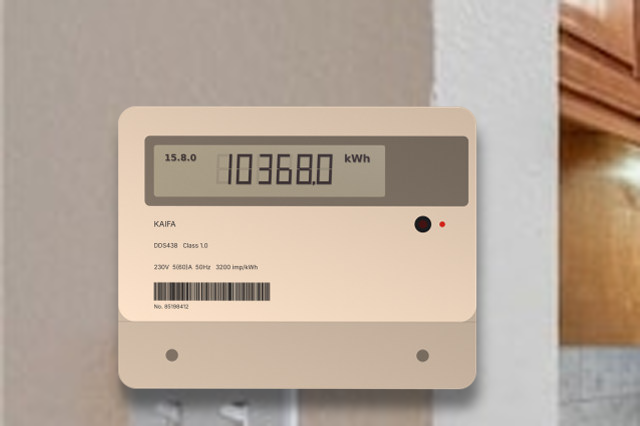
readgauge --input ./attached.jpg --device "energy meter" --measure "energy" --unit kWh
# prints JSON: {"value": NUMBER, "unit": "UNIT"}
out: {"value": 10368.0, "unit": "kWh"}
